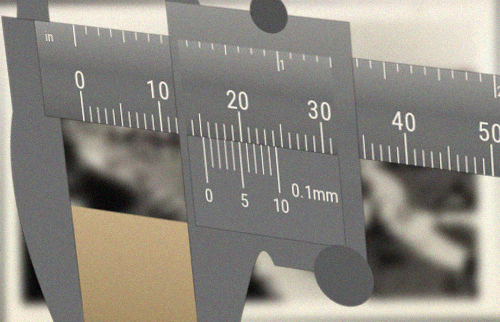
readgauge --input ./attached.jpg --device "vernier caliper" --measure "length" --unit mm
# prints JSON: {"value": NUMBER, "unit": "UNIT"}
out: {"value": 15.2, "unit": "mm"}
